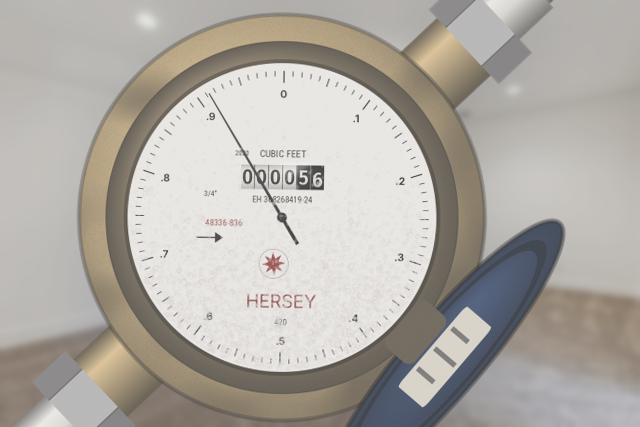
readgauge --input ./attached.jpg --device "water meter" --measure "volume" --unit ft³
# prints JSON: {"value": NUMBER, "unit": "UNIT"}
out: {"value": 55.91, "unit": "ft³"}
